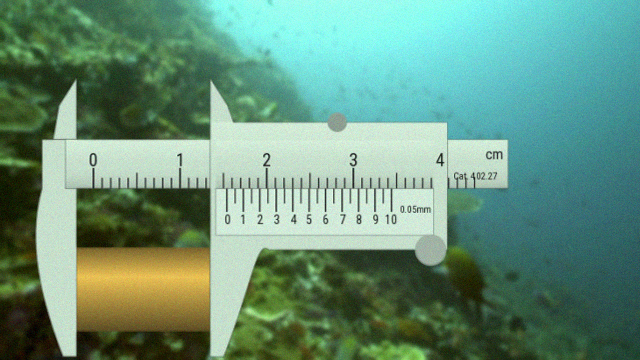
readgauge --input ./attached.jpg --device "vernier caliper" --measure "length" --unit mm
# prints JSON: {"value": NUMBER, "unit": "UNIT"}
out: {"value": 15.4, "unit": "mm"}
